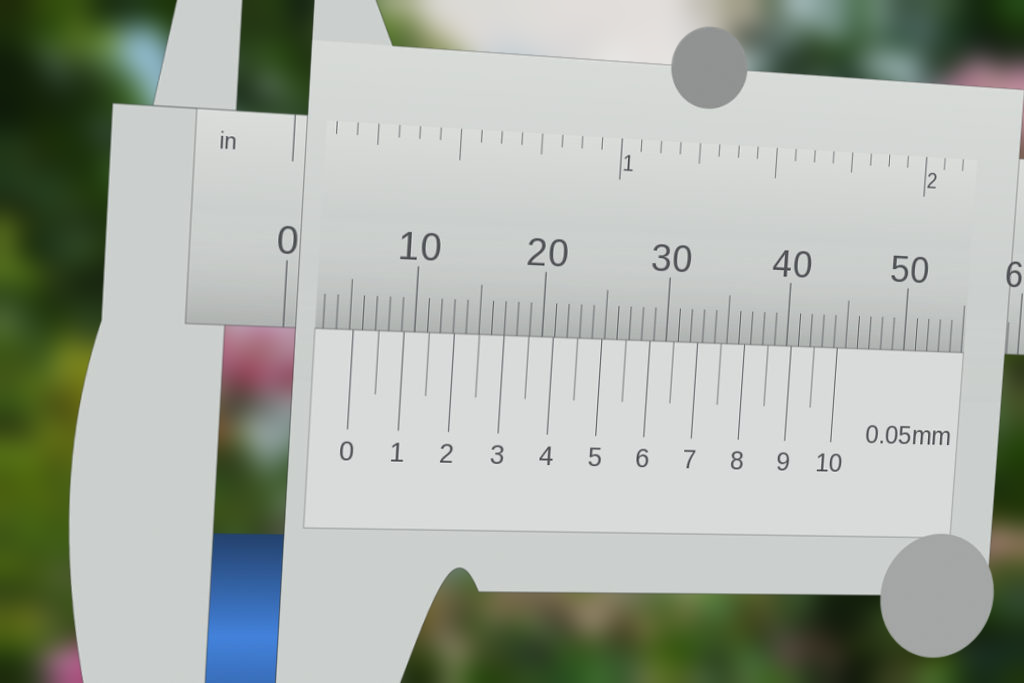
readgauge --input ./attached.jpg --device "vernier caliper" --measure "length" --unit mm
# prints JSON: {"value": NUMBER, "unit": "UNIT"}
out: {"value": 5.3, "unit": "mm"}
